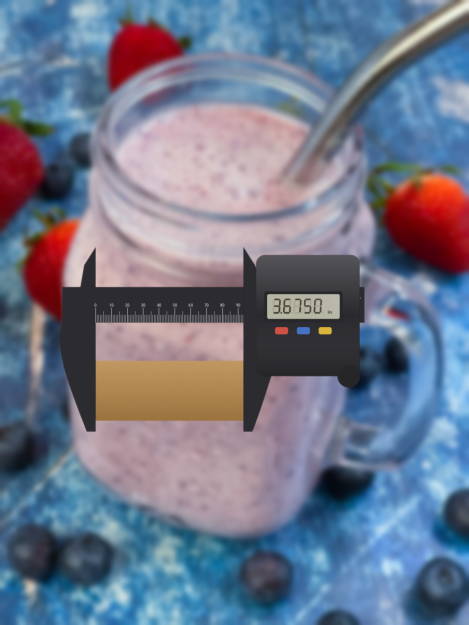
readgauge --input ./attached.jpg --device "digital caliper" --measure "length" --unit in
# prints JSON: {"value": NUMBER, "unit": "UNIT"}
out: {"value": 3.6750, "unit": "in"}
